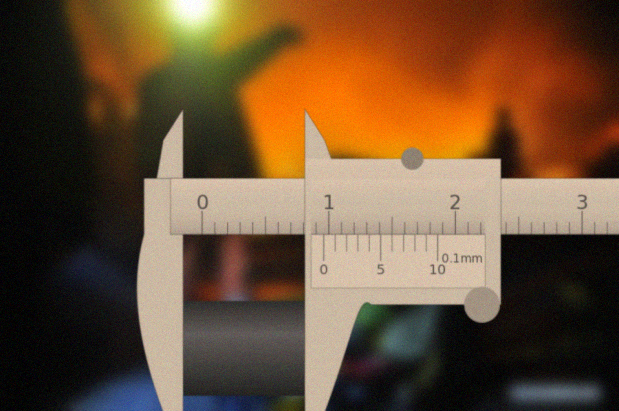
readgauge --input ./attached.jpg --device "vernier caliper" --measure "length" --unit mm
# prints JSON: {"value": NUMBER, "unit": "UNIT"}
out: {"value": 9.6, "unit": "mm"}
